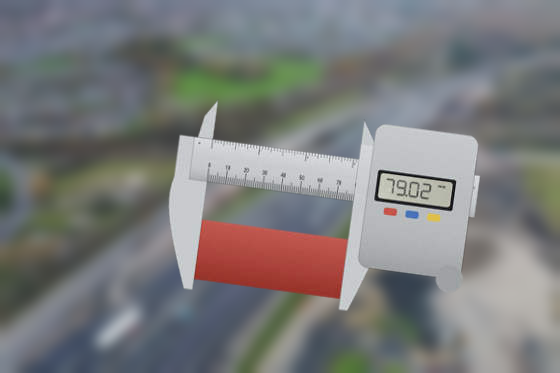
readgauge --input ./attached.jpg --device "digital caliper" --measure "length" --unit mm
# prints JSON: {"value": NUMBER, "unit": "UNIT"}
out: {"value": 79.02, "unit": "mm"}
